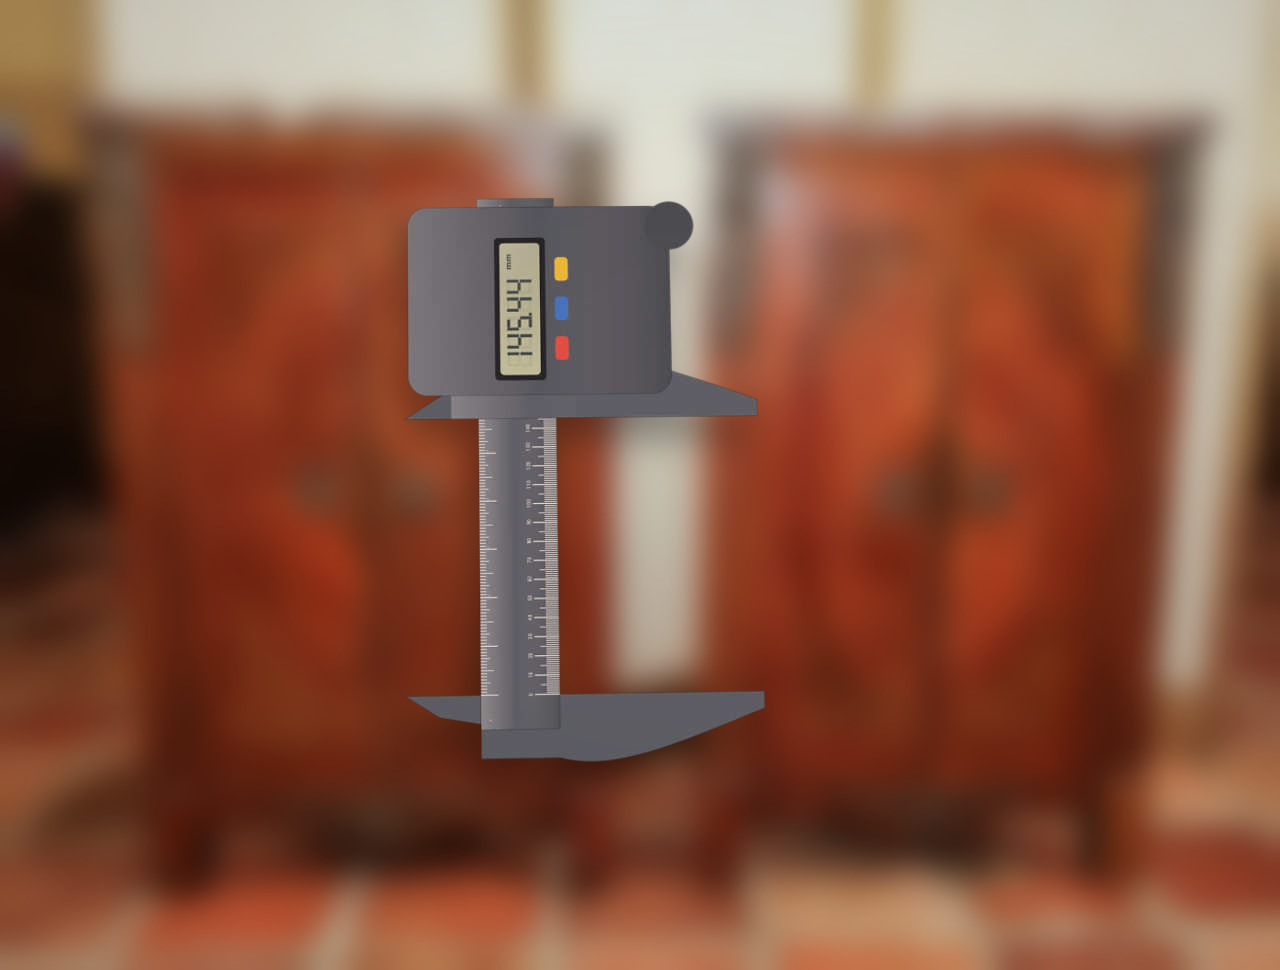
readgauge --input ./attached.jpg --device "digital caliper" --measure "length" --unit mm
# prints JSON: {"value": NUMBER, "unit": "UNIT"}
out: {"value": 145.44, "unit": "mm"}
